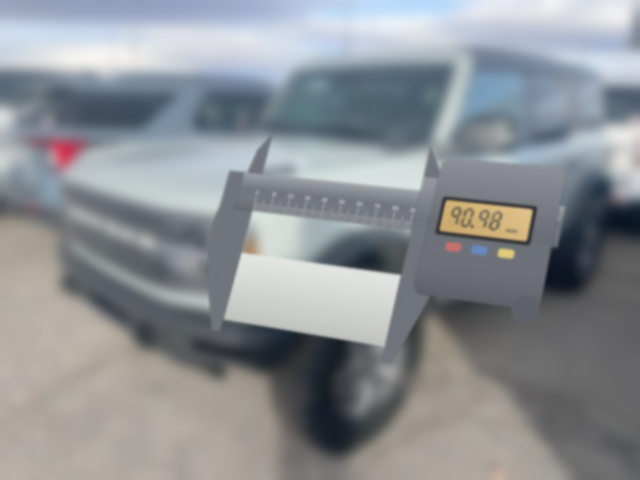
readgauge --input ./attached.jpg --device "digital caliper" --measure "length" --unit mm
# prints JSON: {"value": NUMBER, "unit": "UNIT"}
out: {"value": 90.98, "unit": "mm"}
